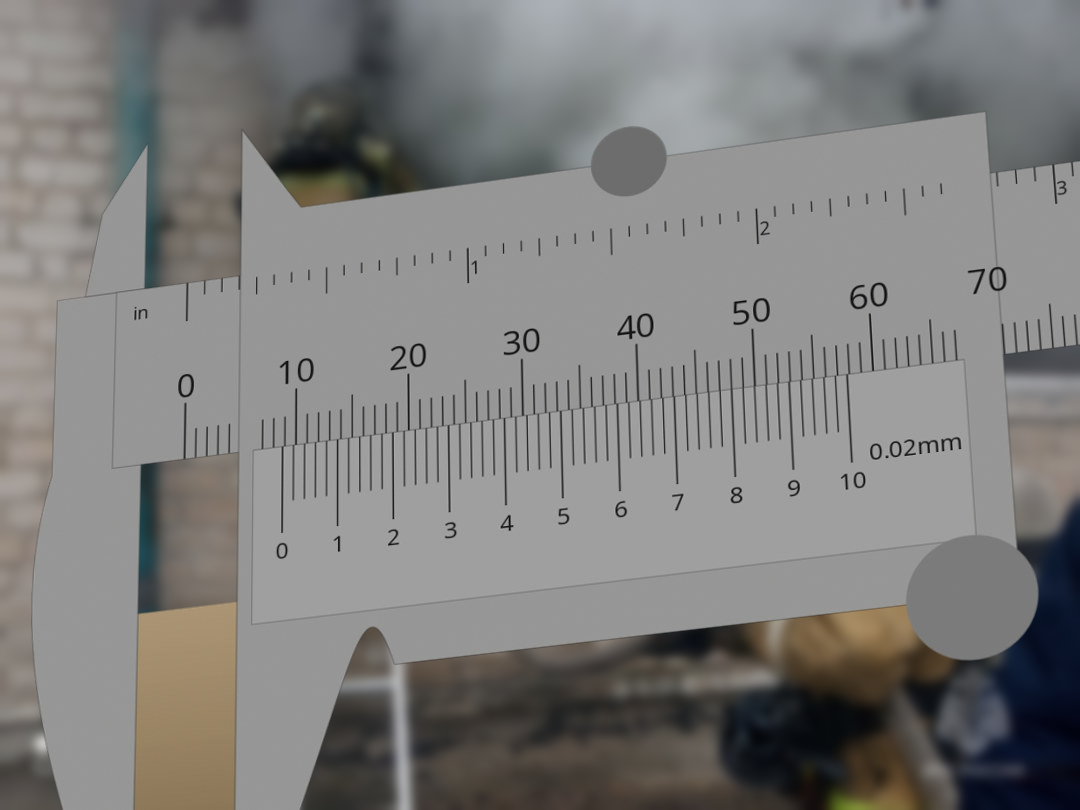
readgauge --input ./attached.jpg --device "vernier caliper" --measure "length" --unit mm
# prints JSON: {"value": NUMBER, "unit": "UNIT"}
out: {"value": 8.8, "unit": "mm"}
